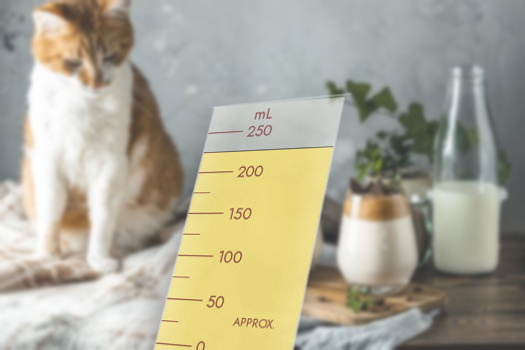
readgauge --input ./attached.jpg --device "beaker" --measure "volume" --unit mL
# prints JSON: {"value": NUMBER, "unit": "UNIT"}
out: {"value": 225, "unit": "mL"}
